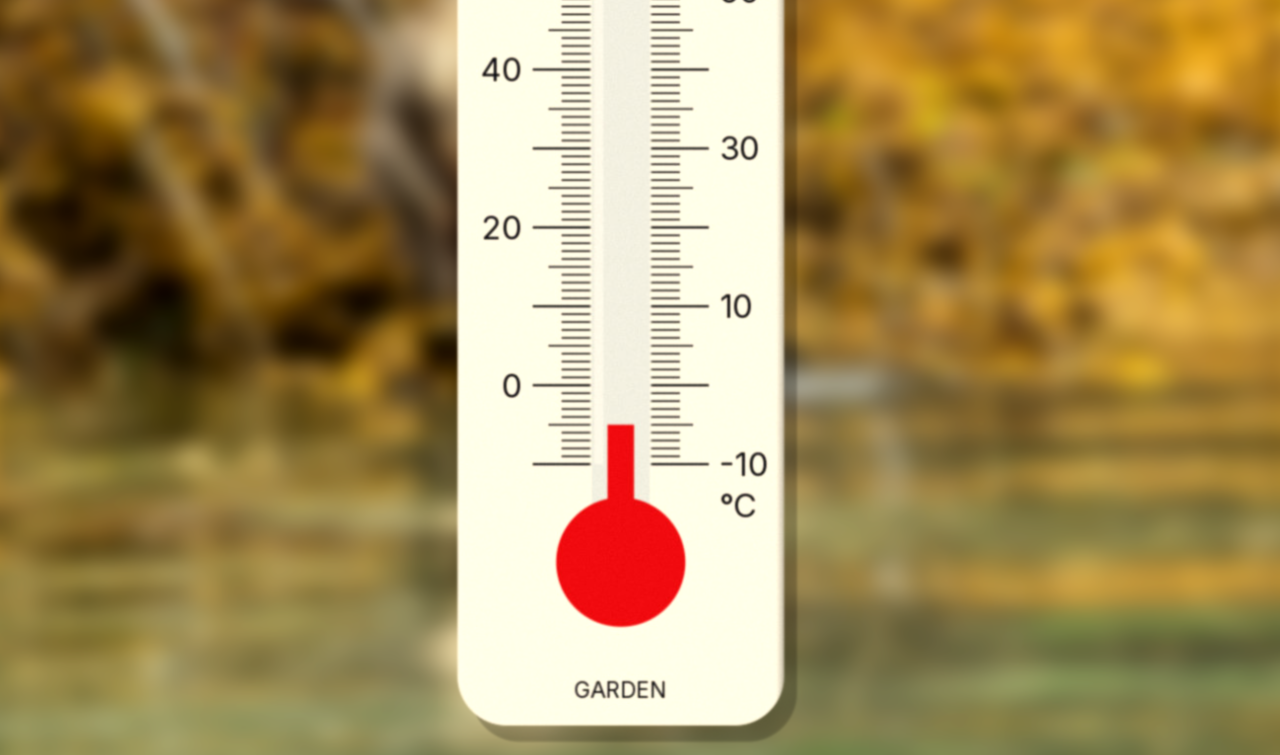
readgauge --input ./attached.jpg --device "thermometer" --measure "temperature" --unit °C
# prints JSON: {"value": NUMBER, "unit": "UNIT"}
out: {"value": -5, "unit": "°C"}
